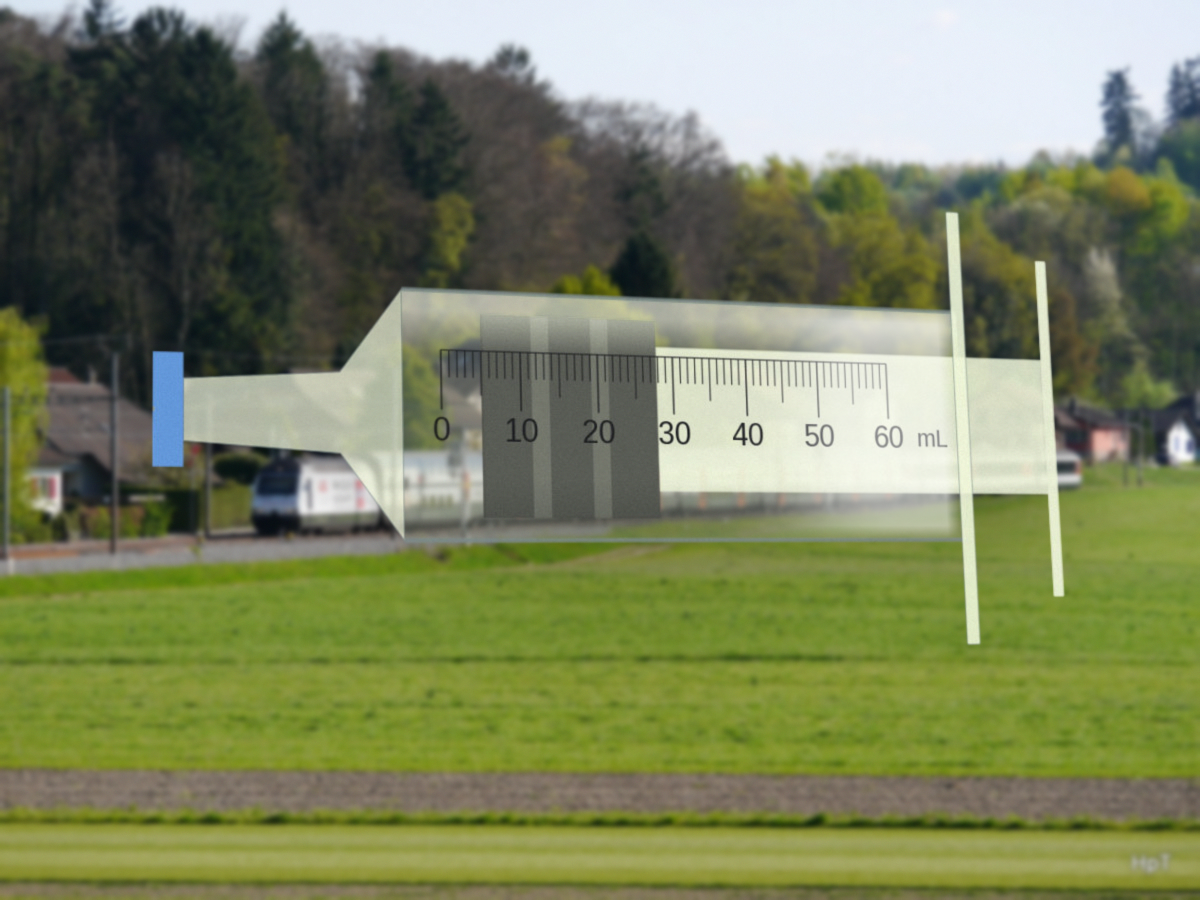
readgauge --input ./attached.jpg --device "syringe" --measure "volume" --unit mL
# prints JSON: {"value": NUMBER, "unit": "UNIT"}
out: {"value": 5, "unit": "mL"}
